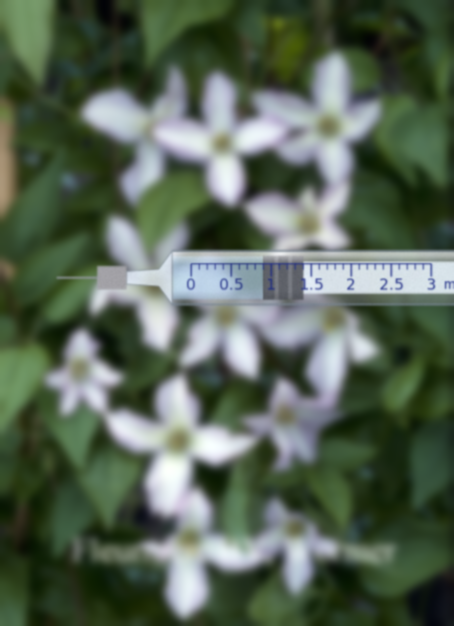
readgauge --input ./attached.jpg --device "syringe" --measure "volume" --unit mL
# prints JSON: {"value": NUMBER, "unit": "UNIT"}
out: {"value": 0.9, "unit": "mL"}
